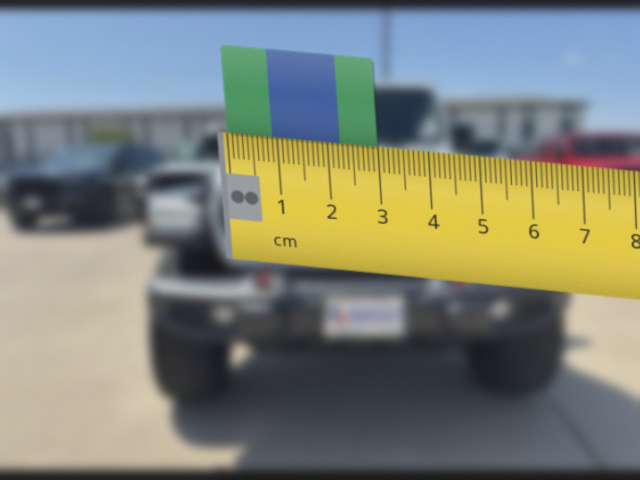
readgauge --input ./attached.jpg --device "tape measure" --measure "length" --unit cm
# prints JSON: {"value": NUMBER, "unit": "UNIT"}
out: {"value": 3, "unit": "cm"}
